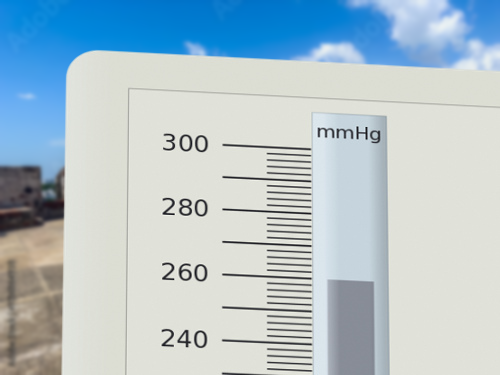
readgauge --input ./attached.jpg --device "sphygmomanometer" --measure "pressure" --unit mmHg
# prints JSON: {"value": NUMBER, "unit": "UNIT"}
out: {"value": 260, "unit": "mmHg"}
